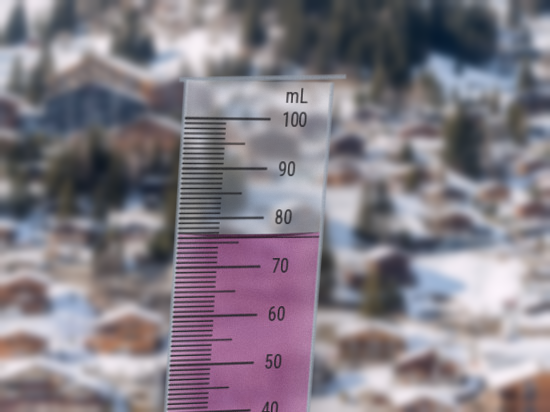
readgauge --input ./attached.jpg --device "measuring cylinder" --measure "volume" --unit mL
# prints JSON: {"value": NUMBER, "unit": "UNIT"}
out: {"value": 76, "unit": "mL"}
